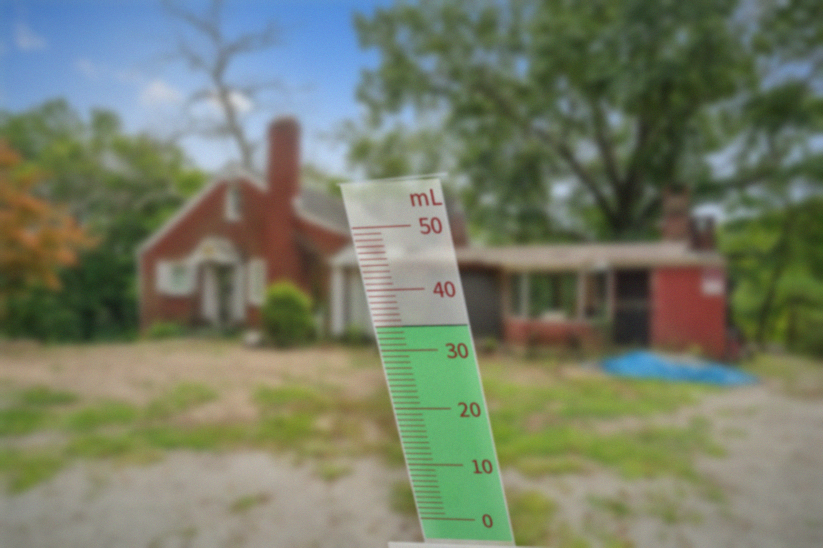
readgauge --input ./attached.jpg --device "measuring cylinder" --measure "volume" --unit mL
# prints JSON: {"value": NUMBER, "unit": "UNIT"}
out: {"value": 34, "unit": "mL"}
